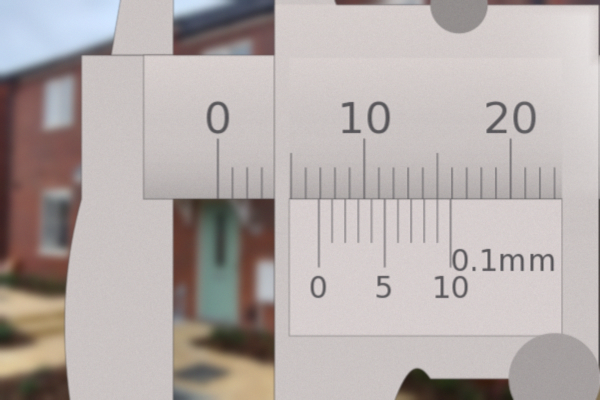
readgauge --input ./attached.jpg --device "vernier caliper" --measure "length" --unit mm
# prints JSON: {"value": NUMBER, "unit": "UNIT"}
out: {"value": 6.9, "unit": "mm"}
